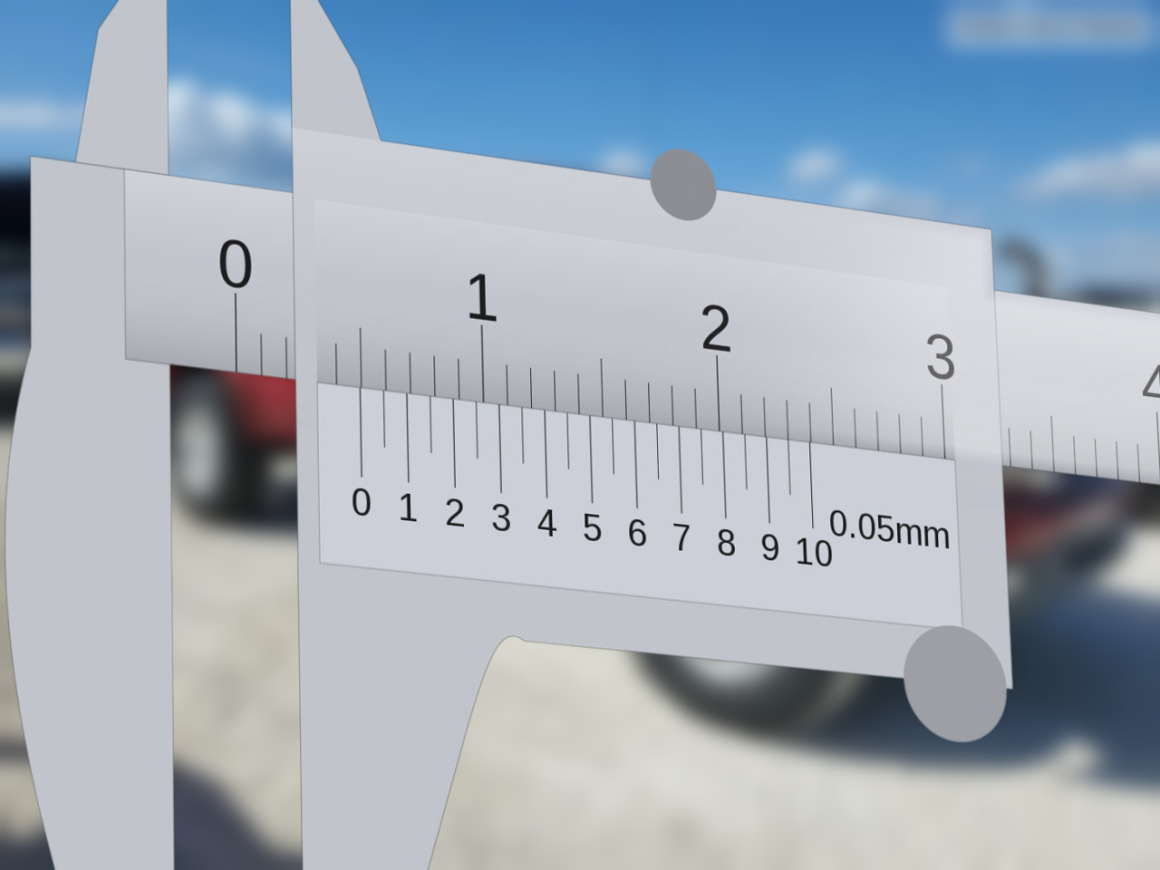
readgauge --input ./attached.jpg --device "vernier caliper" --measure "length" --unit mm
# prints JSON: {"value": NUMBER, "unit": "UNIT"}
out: {"value": 4.95, "unit": "mm"}
